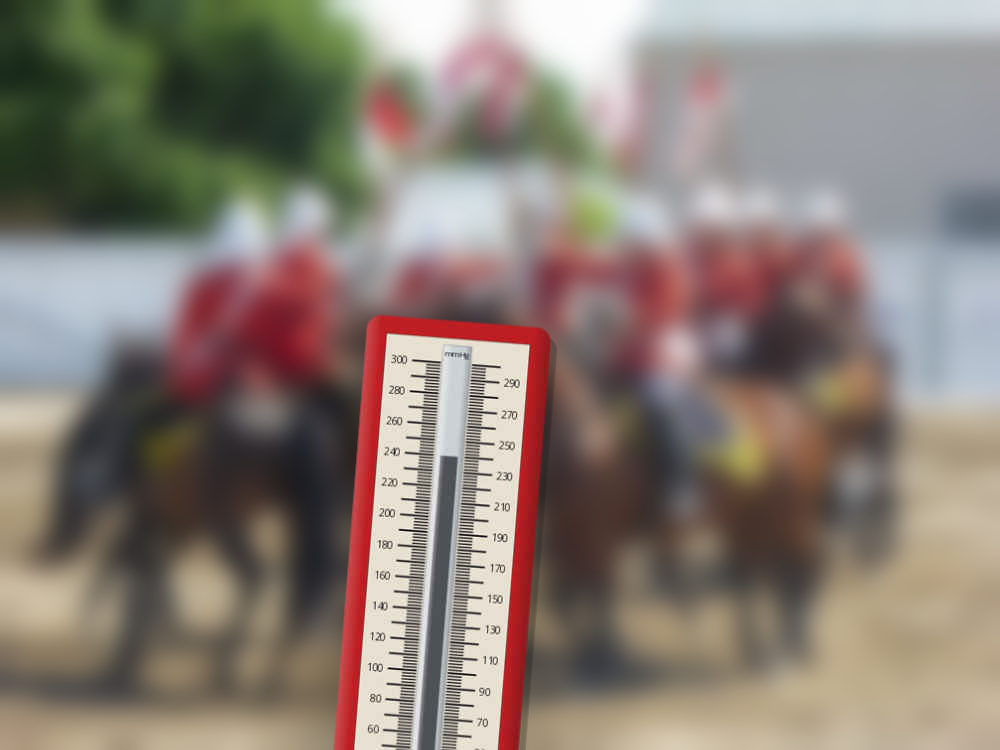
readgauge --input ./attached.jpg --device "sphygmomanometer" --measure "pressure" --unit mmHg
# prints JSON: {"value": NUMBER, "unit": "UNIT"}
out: {"value": 240, "unit": "mmHg"}
